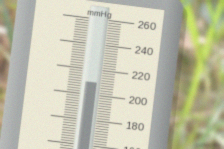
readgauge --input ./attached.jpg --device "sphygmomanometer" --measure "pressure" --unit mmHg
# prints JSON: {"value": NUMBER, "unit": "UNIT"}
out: {"value": 210, "unit": "mmHg"}
